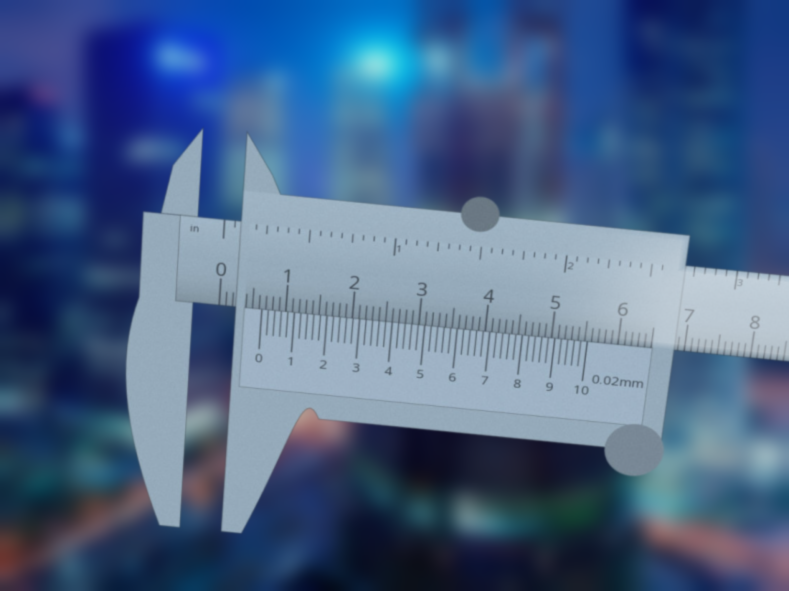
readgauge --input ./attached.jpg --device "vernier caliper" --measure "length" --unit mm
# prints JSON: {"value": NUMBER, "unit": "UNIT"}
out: {"value": 6.4, "unit": "mm"}
